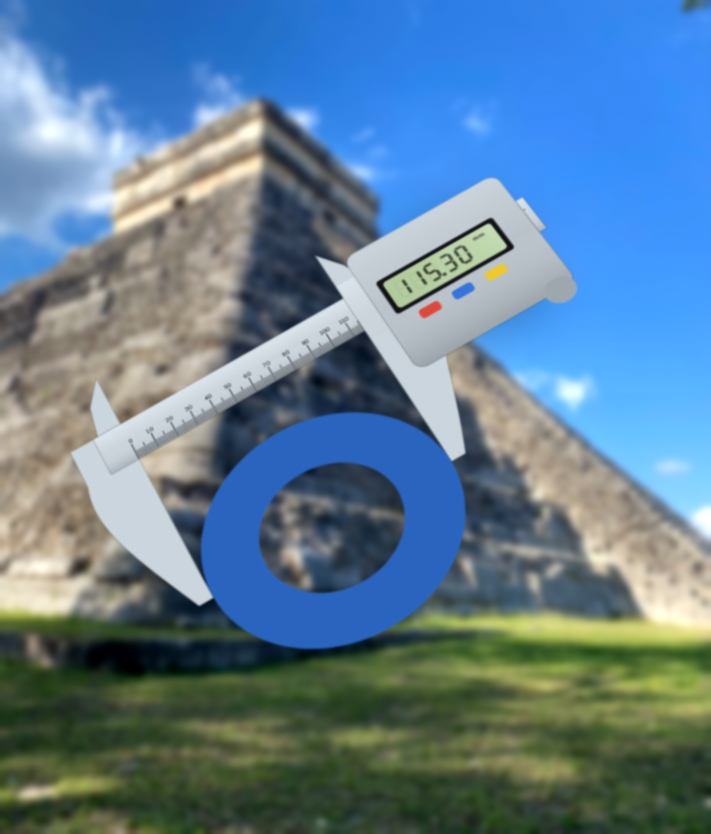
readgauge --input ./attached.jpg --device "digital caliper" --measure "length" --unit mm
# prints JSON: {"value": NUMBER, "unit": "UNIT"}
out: {"value": 115.30, "unit": "mm"}
